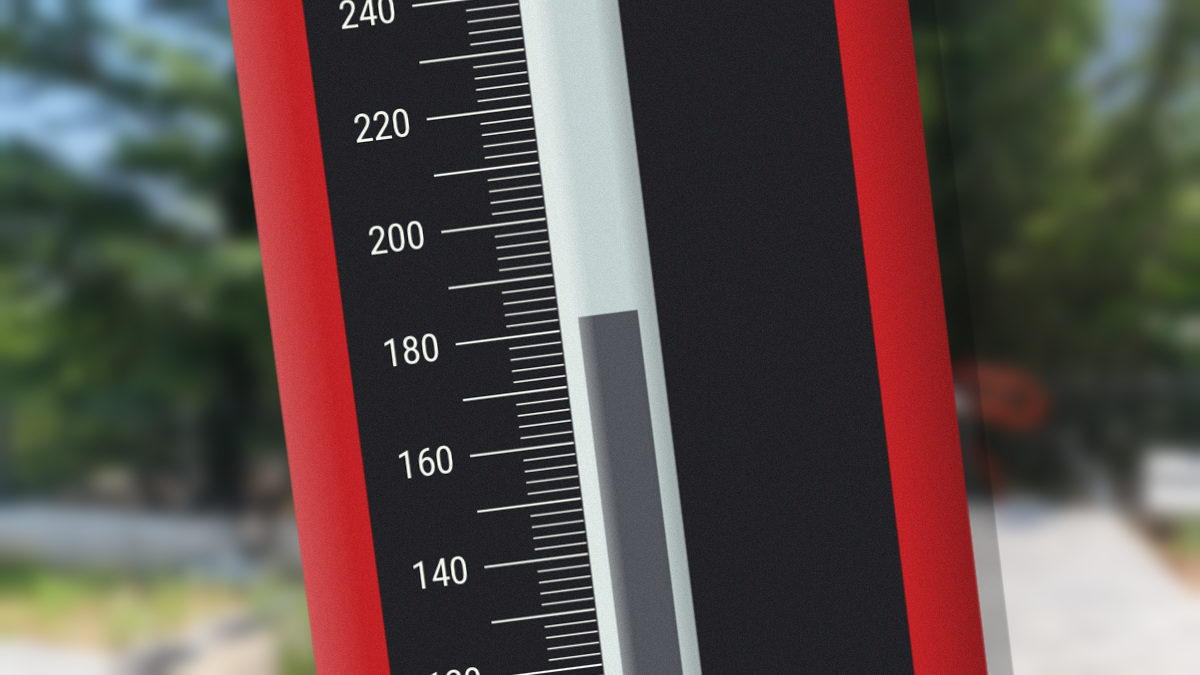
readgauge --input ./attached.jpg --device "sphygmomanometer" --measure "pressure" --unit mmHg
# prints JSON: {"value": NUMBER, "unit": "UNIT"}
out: {"value": 182, "unit": "mmHg"}
